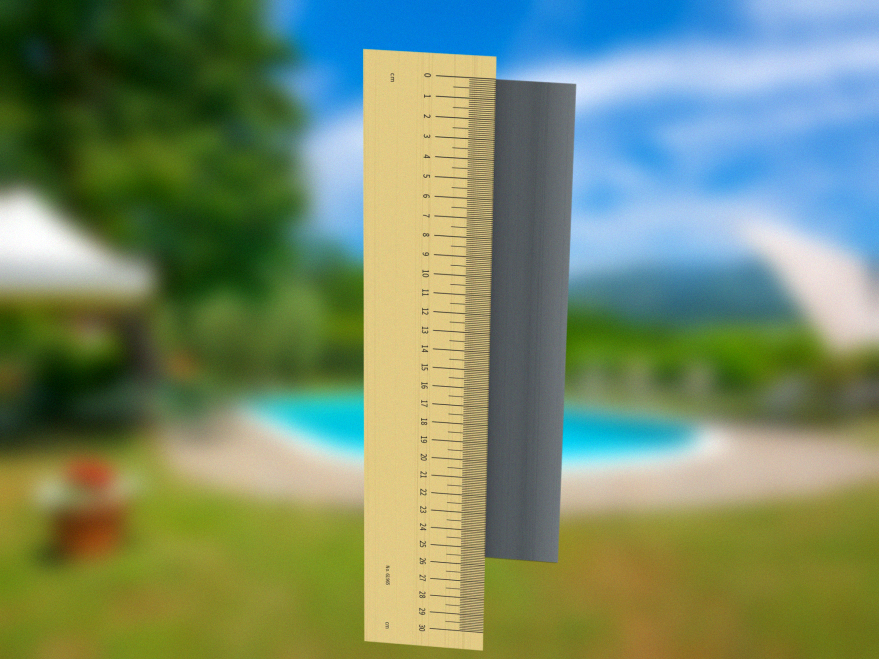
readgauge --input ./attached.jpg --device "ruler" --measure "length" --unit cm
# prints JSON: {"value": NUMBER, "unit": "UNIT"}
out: {"value": 25.5, "unit": "cm"}
